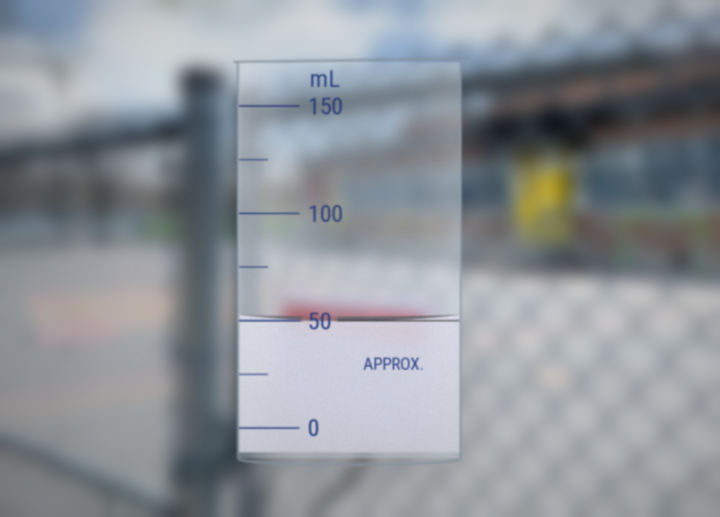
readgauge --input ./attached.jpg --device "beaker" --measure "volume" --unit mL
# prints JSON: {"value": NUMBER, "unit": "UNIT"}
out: {"value": 50, "unit": "mL"}
